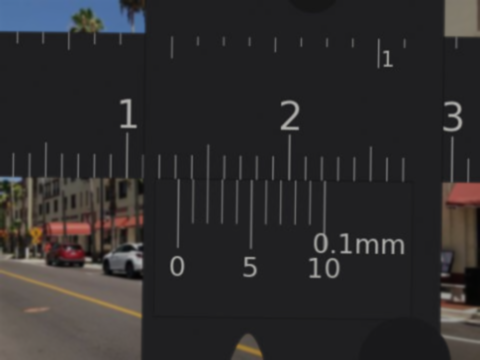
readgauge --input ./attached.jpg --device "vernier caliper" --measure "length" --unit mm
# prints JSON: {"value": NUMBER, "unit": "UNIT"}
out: {"value": 13.2, "unit": "mm"}
